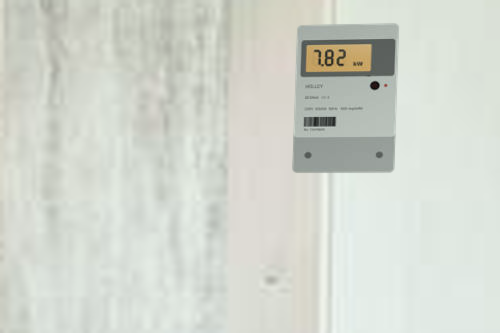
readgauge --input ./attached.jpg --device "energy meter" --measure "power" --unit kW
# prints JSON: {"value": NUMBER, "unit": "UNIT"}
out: {"value": 7.82, "unit": "kW"}
